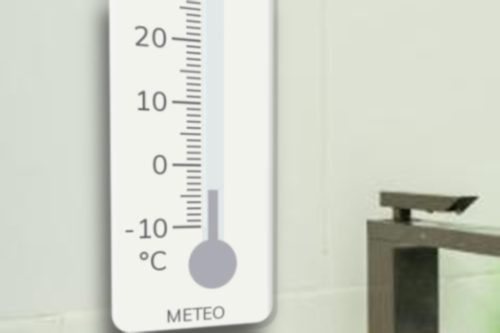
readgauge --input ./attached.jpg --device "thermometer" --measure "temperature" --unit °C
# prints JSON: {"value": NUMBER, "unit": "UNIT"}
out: {"value": -4, "unit": "°C"}
